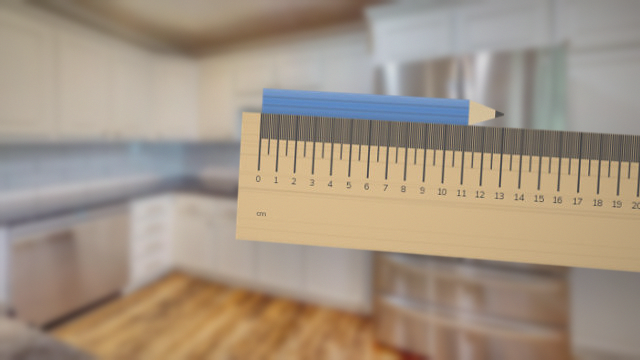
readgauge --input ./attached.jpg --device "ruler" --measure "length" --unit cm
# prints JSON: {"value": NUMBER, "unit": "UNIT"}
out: {"value": 13, "unit": "cm"}
